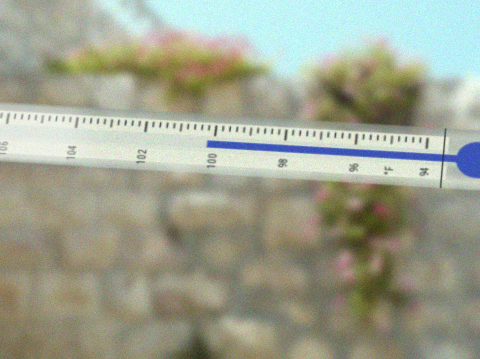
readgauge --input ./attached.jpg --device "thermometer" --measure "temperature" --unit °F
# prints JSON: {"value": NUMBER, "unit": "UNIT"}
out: {"value": 100.2, "unit": "°F"}
